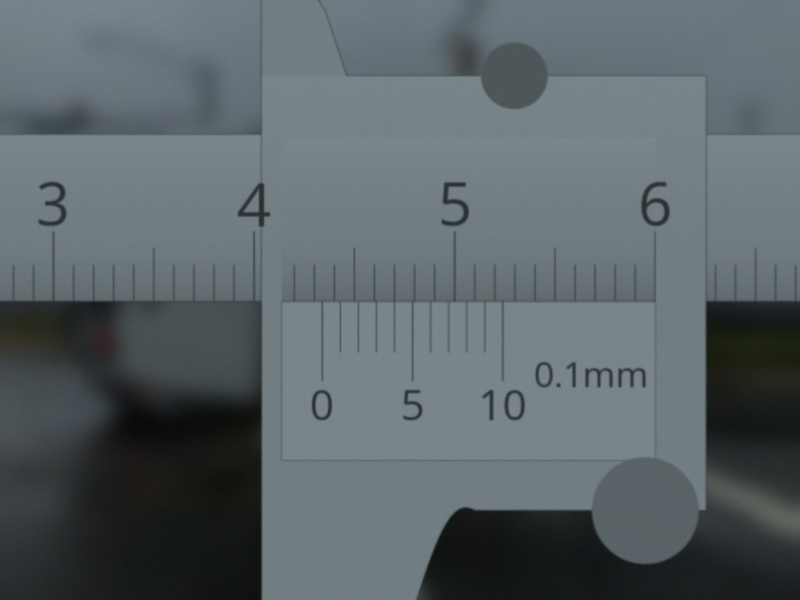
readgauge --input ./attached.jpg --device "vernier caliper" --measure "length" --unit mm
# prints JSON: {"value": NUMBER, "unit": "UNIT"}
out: {"value": 43.4, "unit": "mm"}
